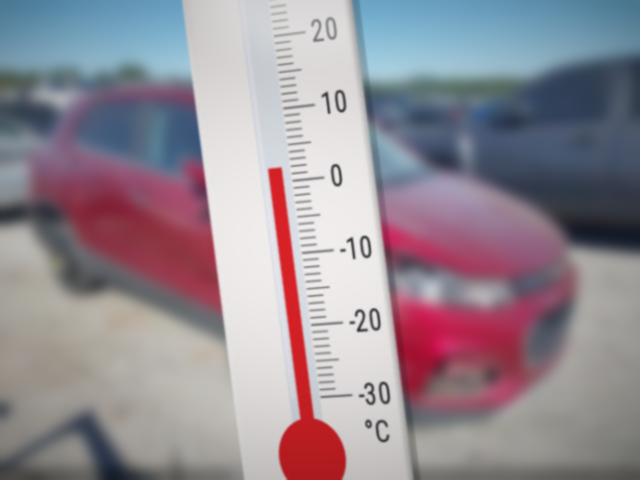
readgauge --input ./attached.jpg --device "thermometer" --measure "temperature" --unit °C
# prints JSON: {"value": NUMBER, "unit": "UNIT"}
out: {"value": 2, "unit": "°C"}
